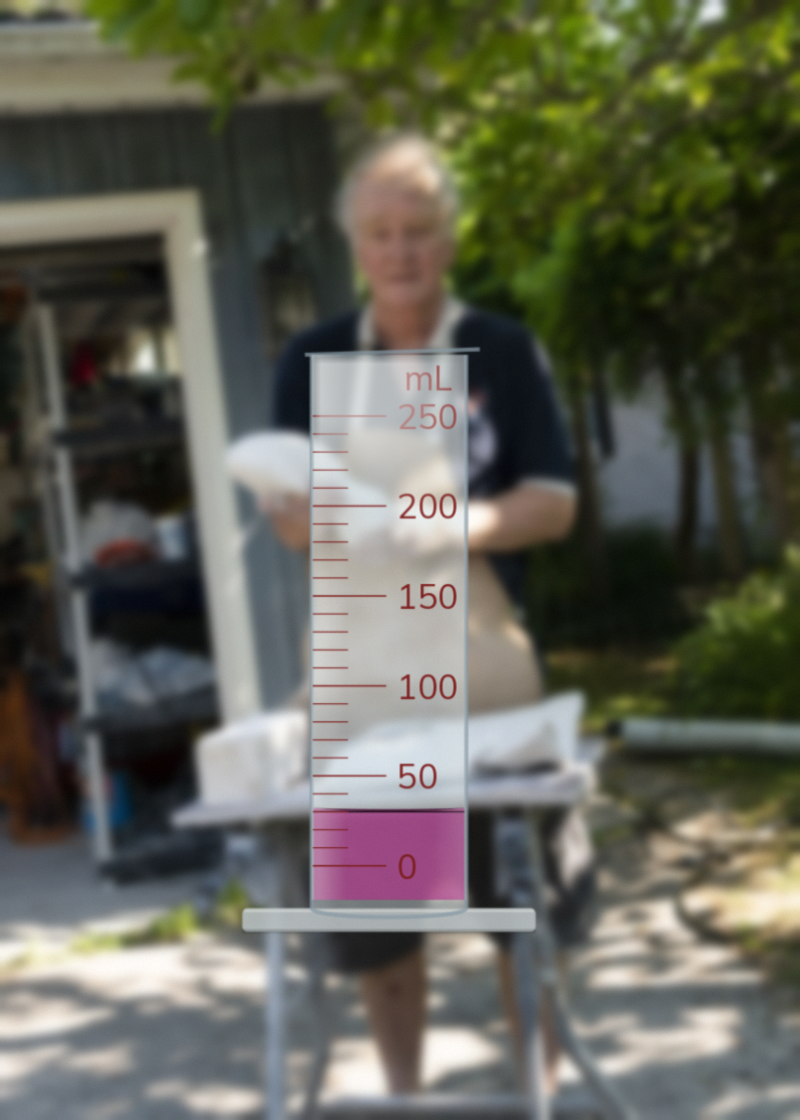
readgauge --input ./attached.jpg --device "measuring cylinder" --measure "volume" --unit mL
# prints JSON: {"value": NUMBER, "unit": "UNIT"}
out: {"value": 30, "unit": "mL"}
